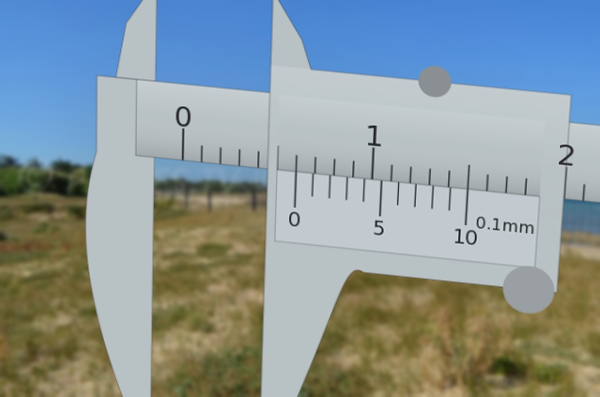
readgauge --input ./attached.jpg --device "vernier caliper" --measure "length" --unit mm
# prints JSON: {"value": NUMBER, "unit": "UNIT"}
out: {"value": 6.0, "unit": "mm"}
